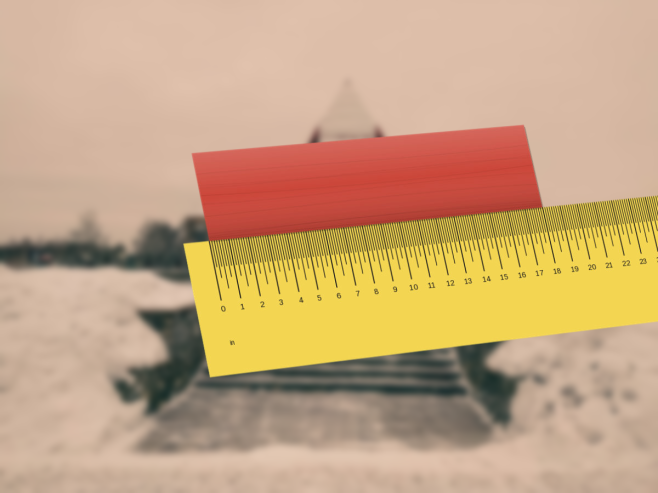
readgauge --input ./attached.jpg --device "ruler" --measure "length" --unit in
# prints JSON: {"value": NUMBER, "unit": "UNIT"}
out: {"value": 18, "unit": "in"}
